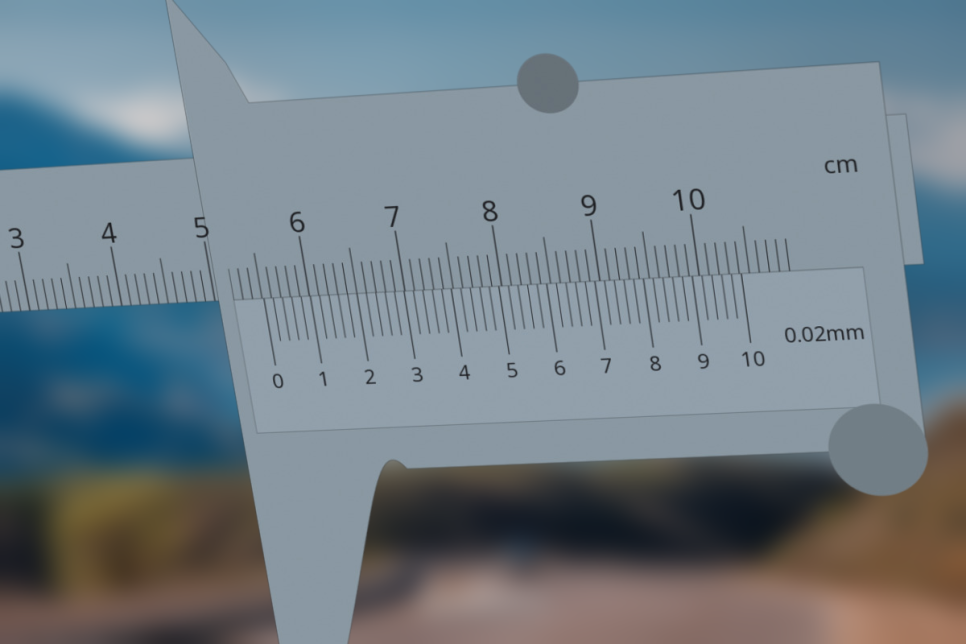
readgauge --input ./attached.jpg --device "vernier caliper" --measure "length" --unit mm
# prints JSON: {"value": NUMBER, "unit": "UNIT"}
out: {"value": 55.2, "unit": "mm"}
